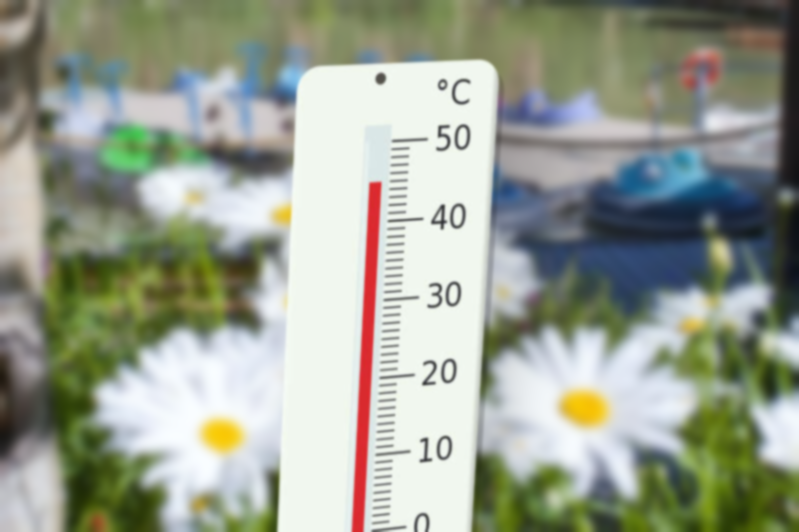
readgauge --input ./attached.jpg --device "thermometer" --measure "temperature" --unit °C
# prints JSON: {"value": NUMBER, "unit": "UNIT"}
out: {"value": 45, "unit": "°C"}
